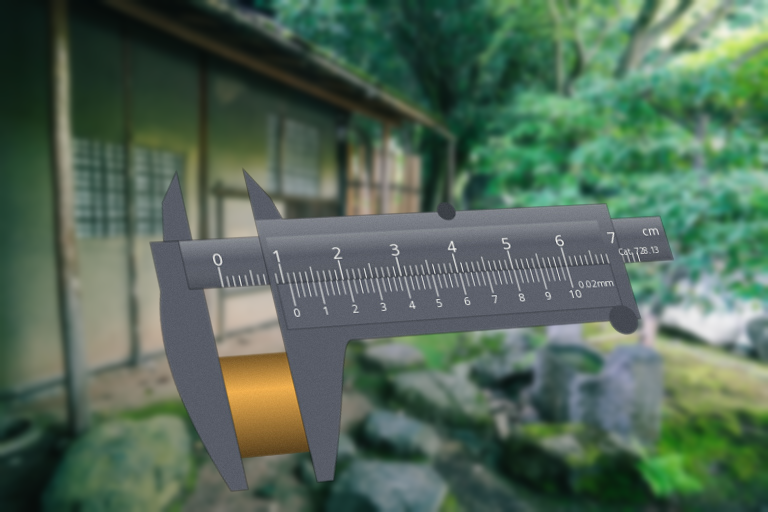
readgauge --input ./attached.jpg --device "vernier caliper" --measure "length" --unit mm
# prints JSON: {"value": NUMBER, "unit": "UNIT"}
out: {"value": 11.0, "unit": "mm"}
